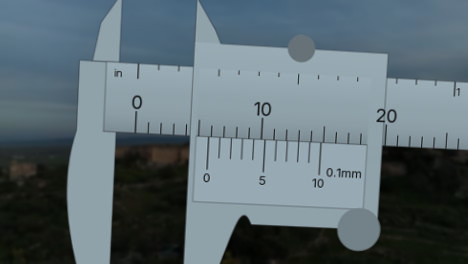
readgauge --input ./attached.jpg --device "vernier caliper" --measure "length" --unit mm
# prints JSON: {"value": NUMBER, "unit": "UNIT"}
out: {"value": 5.8, "unit": "mm"}
